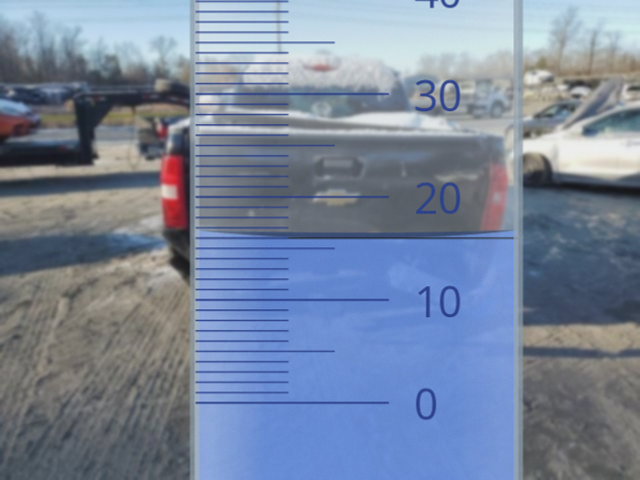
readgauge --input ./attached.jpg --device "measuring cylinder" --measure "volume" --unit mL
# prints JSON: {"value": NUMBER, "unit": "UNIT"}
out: {"value": 16, "unit": "mL"}
